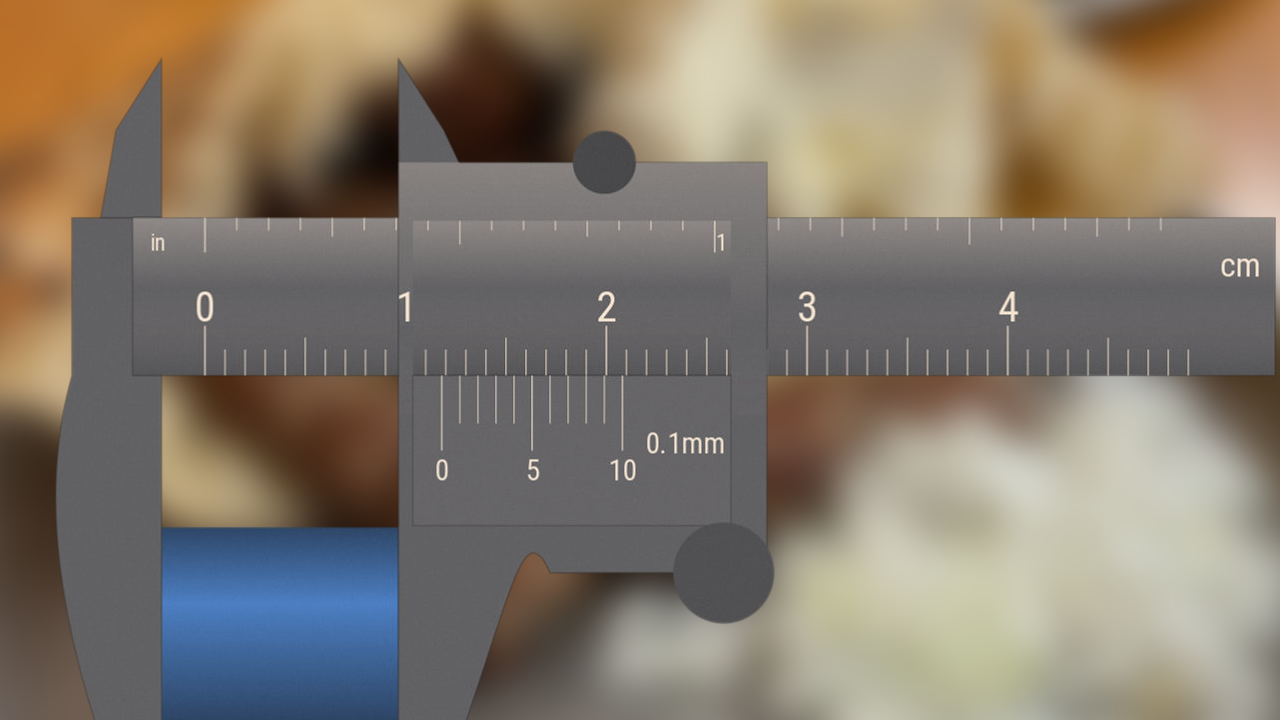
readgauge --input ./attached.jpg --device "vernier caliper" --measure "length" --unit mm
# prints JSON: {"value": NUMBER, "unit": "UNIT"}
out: {"value": 11.8, "unit": "mm"}
